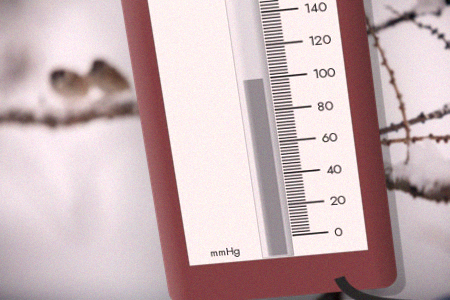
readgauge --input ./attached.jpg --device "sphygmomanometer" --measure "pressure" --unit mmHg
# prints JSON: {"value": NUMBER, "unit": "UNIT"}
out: {"value": 100, "unit": "mmHg"}
